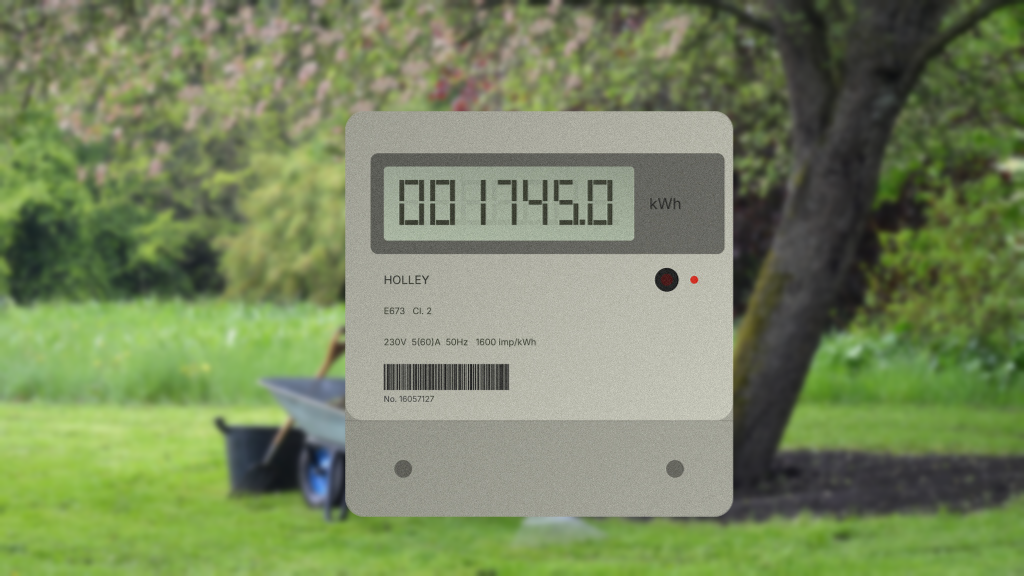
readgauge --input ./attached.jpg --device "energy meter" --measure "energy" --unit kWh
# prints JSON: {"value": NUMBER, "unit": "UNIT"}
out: {"value": 1745.0, "unit": "kWh"}
